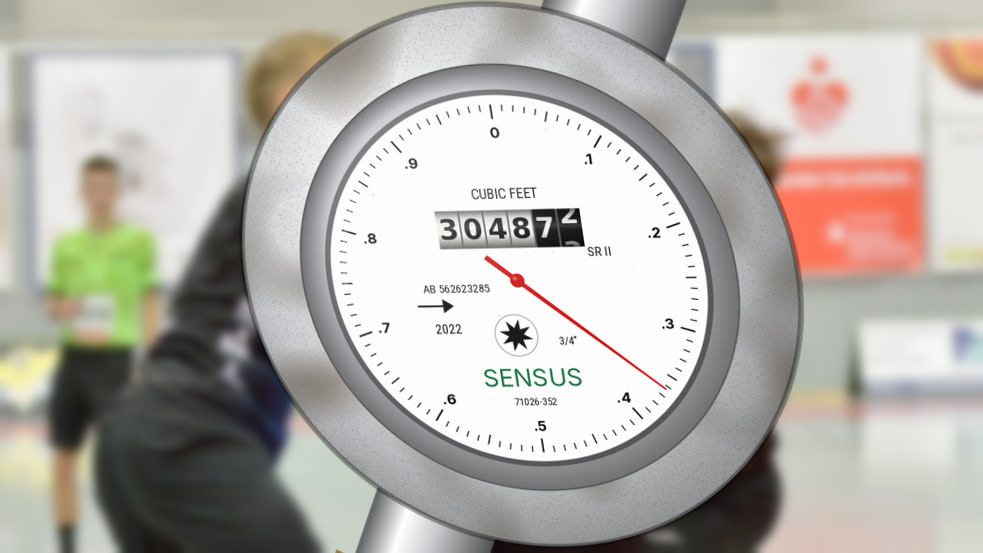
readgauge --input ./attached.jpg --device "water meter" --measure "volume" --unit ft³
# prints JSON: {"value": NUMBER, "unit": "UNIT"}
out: {"value": 304872.36, "unit": "ft³"}
